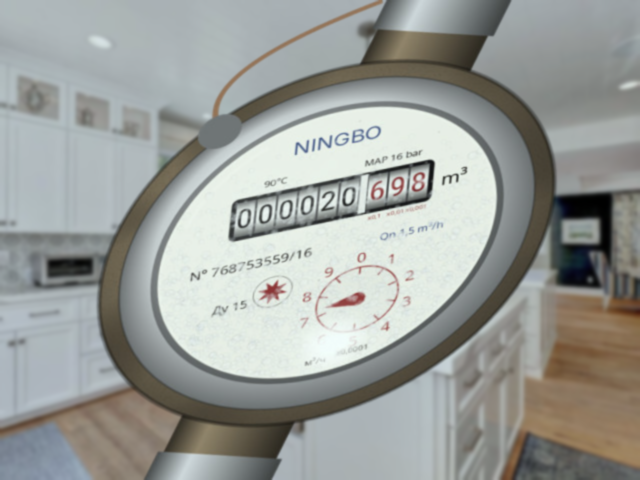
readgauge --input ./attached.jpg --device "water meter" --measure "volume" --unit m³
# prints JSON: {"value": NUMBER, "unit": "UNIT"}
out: {"value": 20.6987, "unit": "m³"}
